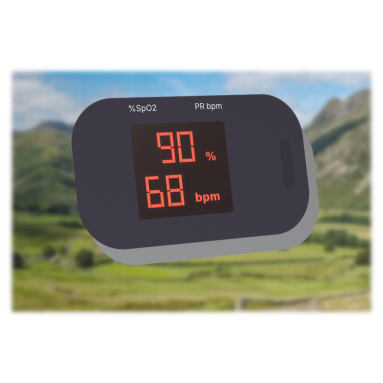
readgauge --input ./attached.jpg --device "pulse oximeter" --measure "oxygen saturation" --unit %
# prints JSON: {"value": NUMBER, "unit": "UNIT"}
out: {"value": 90, "unit": "%"}
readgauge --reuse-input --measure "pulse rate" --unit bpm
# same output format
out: {"value": 68, "unit": "bpm"}
